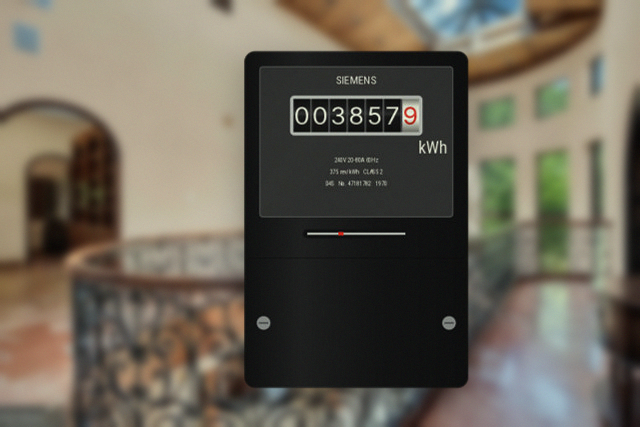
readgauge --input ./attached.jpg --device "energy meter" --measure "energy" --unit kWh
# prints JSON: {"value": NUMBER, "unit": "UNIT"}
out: {"value": 3857.9, "unit": "kWh"}
